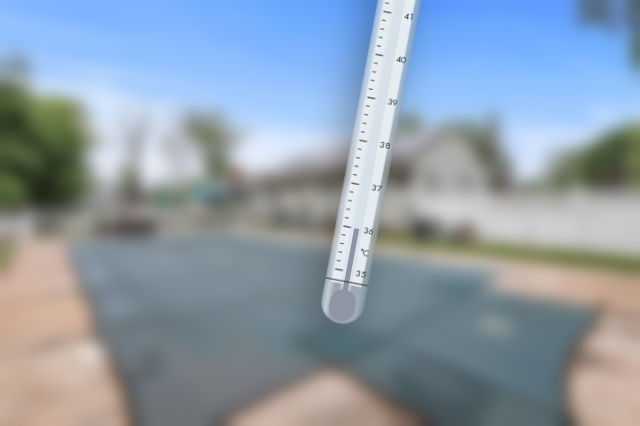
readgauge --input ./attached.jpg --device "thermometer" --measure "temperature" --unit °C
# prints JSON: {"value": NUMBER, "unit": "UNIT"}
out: {"value": 36, "unit": "°C"}
